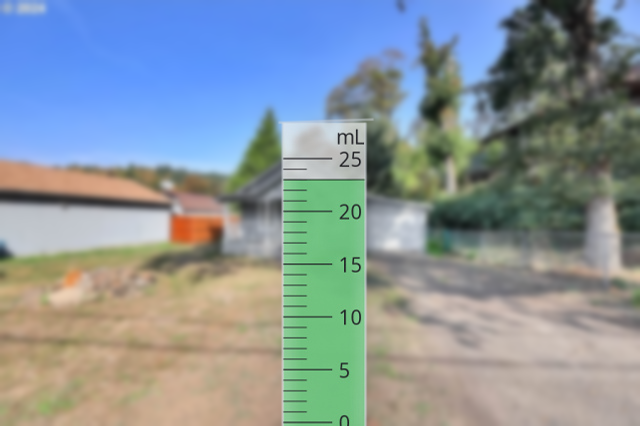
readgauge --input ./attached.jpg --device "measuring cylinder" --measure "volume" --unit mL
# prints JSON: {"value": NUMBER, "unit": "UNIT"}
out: {"value": 23, "unit": "mL"}
